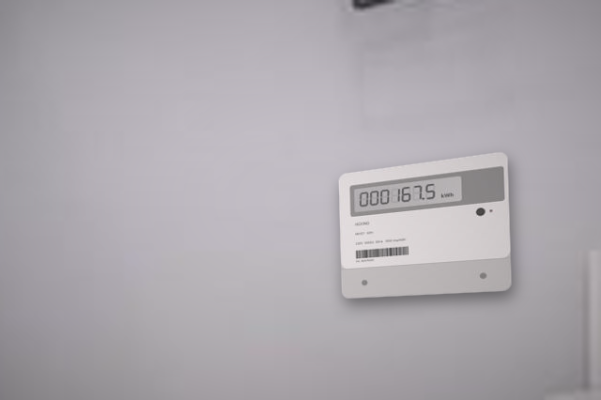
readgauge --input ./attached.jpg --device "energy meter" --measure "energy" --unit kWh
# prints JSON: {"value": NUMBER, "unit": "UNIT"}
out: {"value": 167.5, "unit": "kWh"}
